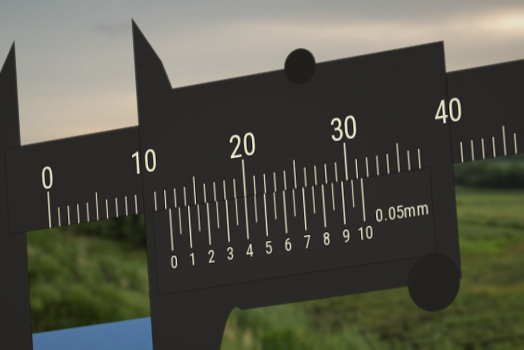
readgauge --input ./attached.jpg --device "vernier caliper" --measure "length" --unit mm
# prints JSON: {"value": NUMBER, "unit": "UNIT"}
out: {"value": 12.4, "unit": "mm"}
